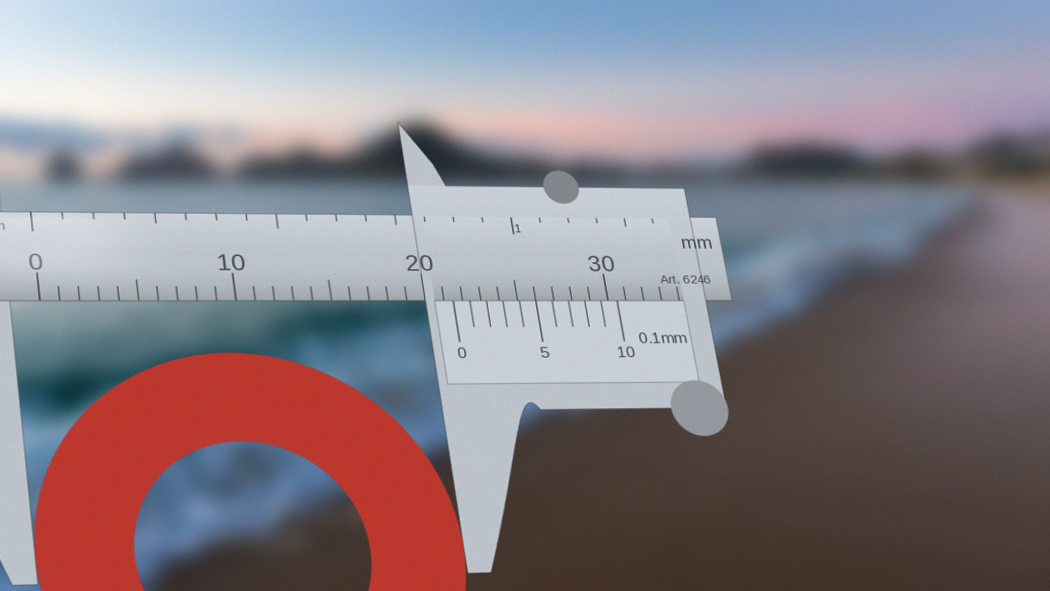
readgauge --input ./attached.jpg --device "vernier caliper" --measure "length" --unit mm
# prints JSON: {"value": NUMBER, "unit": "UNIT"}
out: {"value": 21.5, "unit": "mm"}
